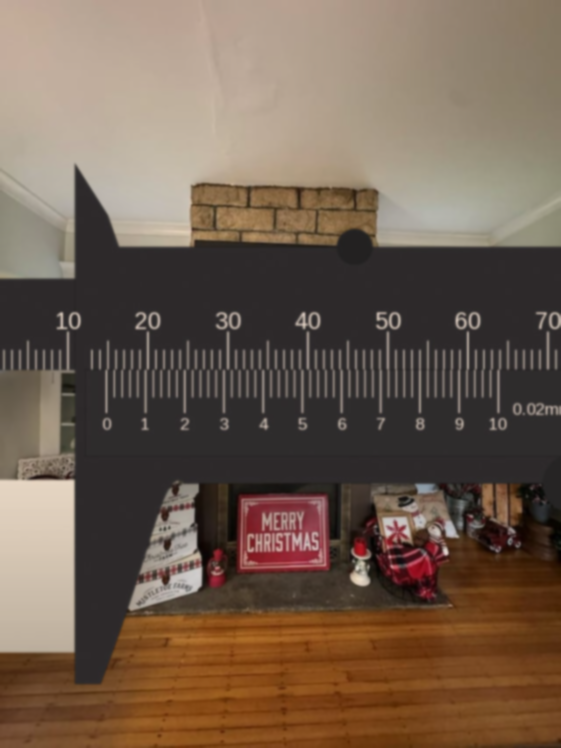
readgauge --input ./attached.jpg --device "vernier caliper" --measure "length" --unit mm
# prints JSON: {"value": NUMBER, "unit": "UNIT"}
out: {"value": 14.8, "unit": "mm"}
